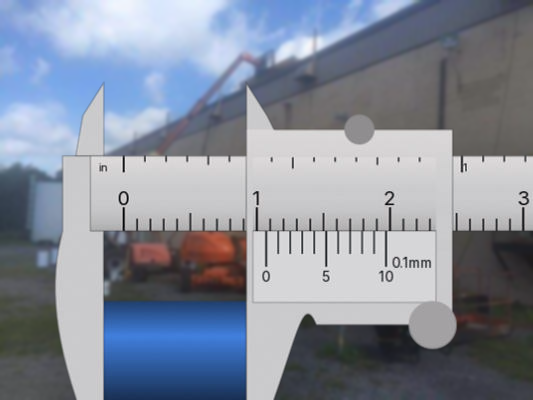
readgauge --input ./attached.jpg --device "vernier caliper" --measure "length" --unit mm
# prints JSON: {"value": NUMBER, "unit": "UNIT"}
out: {"value": 10.7, "unit": "mm"}
